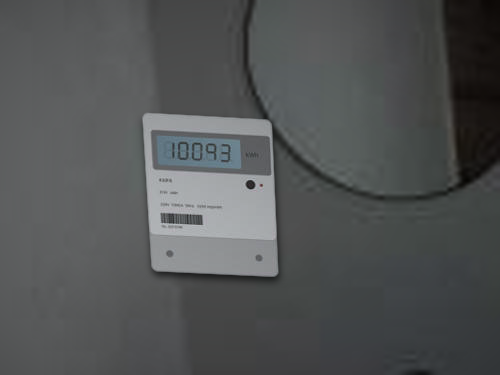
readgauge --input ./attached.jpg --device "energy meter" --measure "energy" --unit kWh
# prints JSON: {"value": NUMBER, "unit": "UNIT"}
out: {"value": 10093, "unit": "kWh"}
